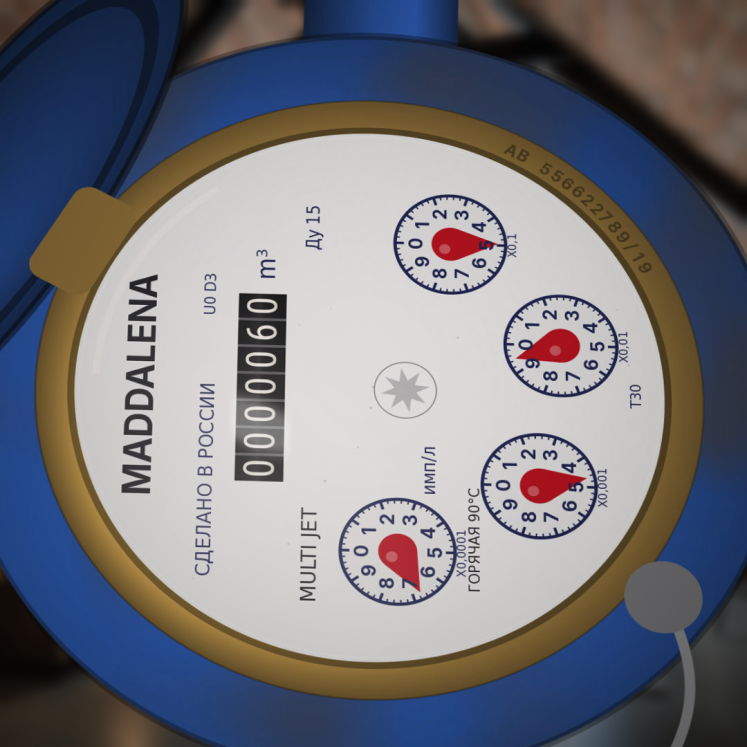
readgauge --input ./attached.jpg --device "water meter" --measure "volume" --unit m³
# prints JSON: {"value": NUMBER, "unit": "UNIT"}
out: {"value": 60.4946, "unit": "m³"}
